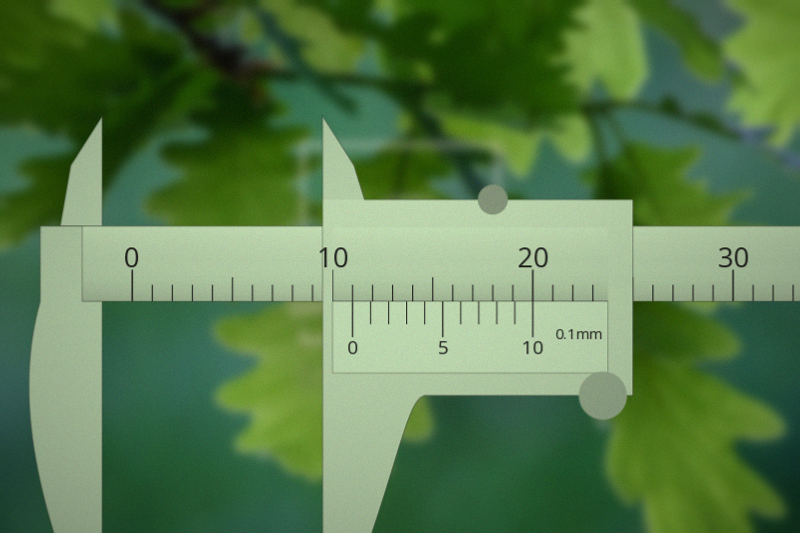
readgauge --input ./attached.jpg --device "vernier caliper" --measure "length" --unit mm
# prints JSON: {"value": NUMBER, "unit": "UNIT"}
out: {"value": 11.0, "unit": "mm"}
